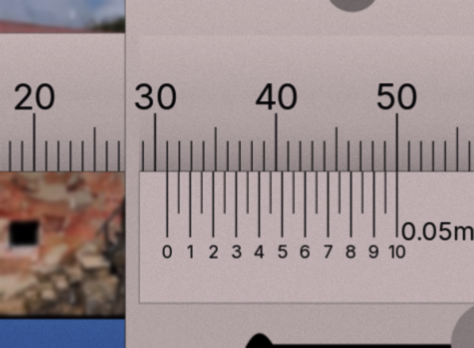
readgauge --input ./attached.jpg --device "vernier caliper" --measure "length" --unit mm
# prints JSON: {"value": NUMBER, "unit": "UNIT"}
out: {"value": 31.0, "unit": "mm"}
